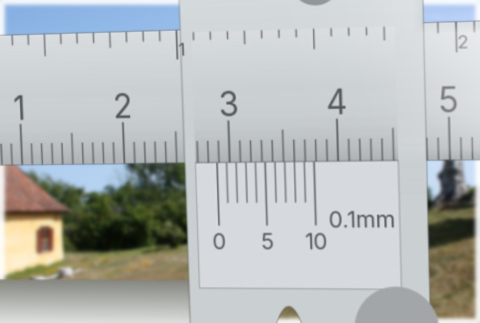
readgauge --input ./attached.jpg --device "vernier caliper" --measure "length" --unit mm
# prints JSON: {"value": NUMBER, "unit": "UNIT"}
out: {"value": 28.8, "unit": "mm"}
